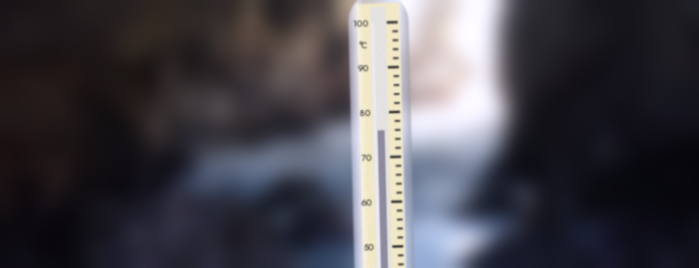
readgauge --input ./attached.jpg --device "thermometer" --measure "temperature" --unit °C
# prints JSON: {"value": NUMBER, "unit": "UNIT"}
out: {"value": 76, "unit": "°C"}
